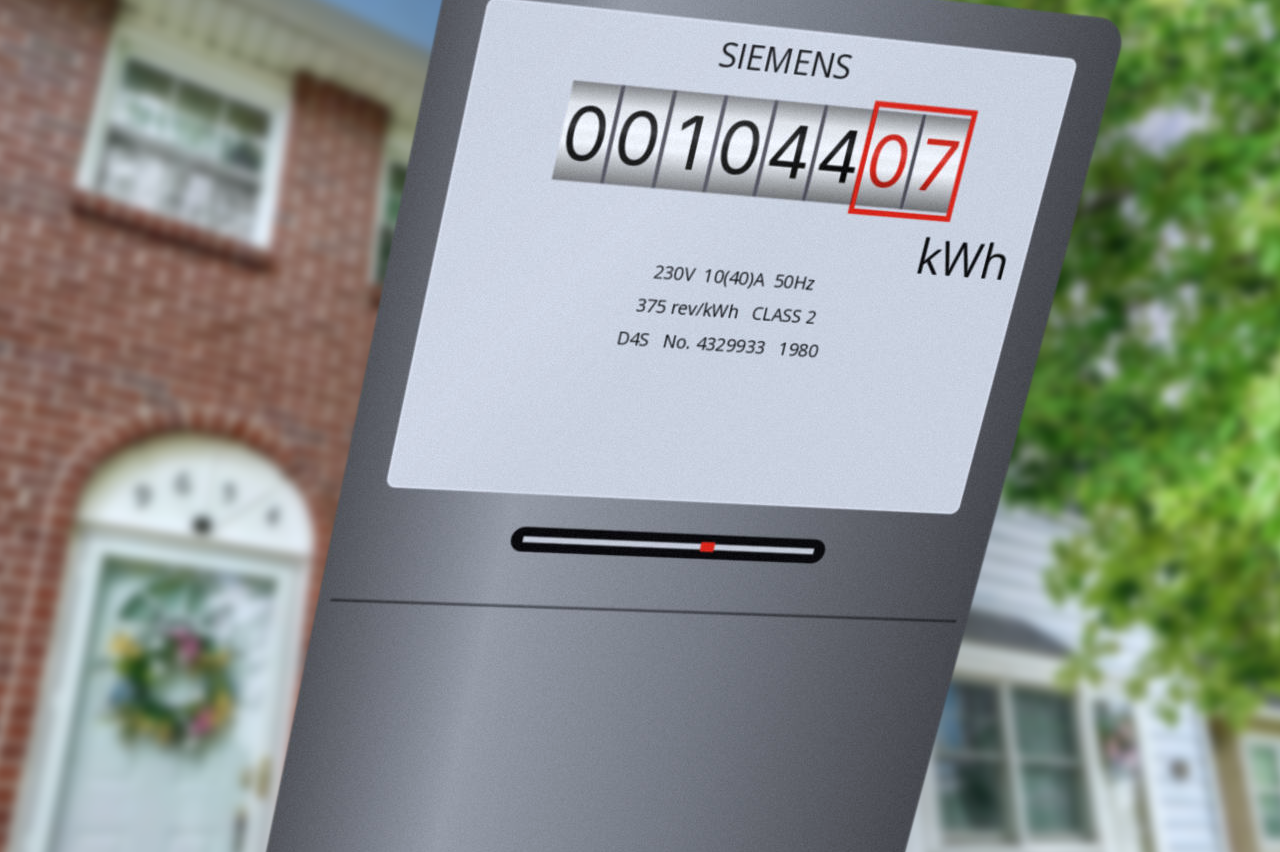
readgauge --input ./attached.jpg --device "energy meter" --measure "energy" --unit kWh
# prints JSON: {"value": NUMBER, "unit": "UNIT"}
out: {"value": 1044.07, "unit": "kWh"}
